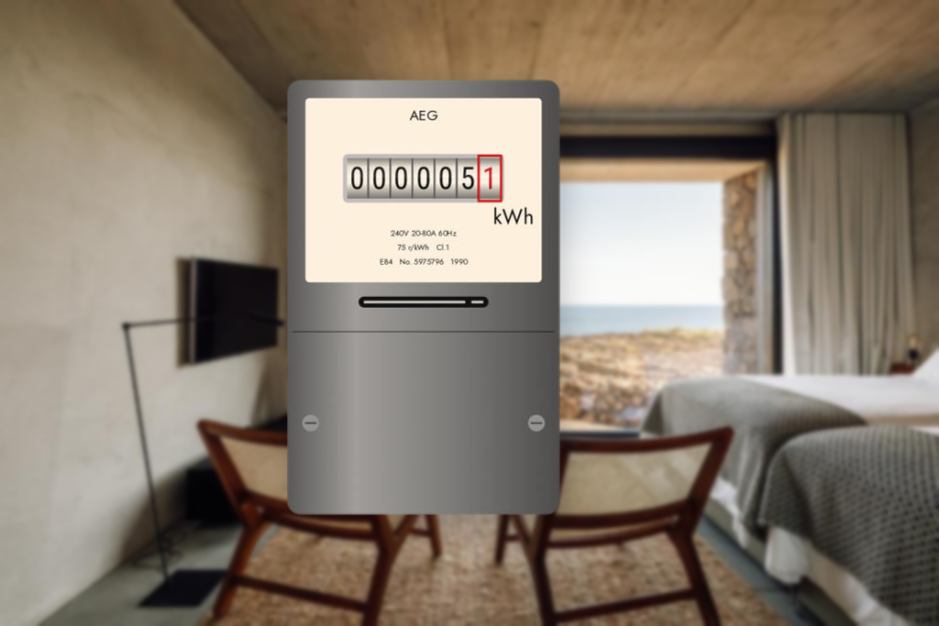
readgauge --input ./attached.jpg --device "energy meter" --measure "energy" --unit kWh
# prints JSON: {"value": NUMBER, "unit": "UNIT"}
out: {"value": 5.1, "unit": "kWh"}
